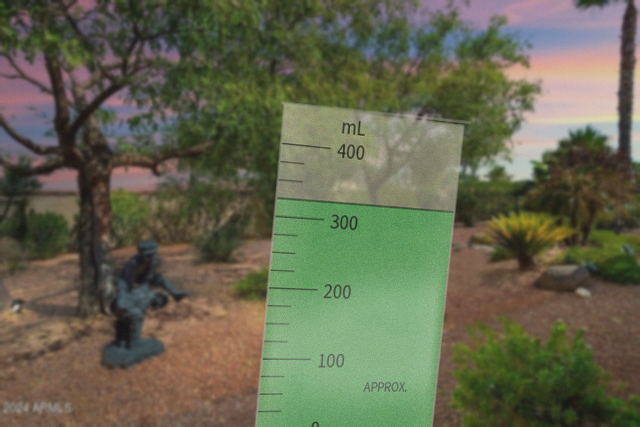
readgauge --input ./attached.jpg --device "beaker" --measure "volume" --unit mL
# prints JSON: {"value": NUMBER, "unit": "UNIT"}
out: {"value": 325, "unit": "mL"}
